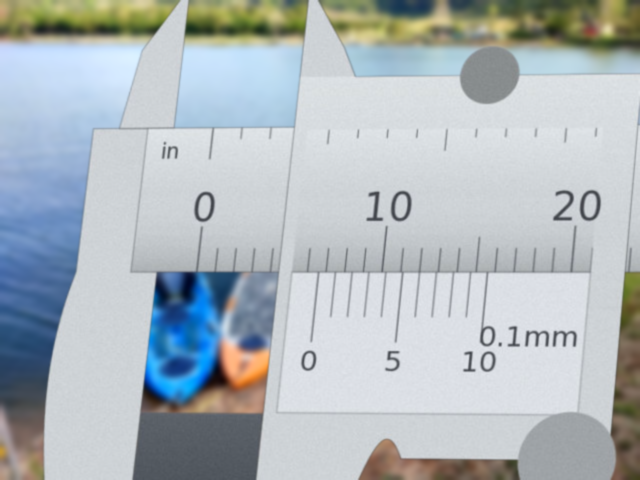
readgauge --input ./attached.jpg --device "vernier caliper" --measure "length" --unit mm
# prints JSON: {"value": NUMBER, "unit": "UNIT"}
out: {"value": 6.6, "unit": "mm"}
